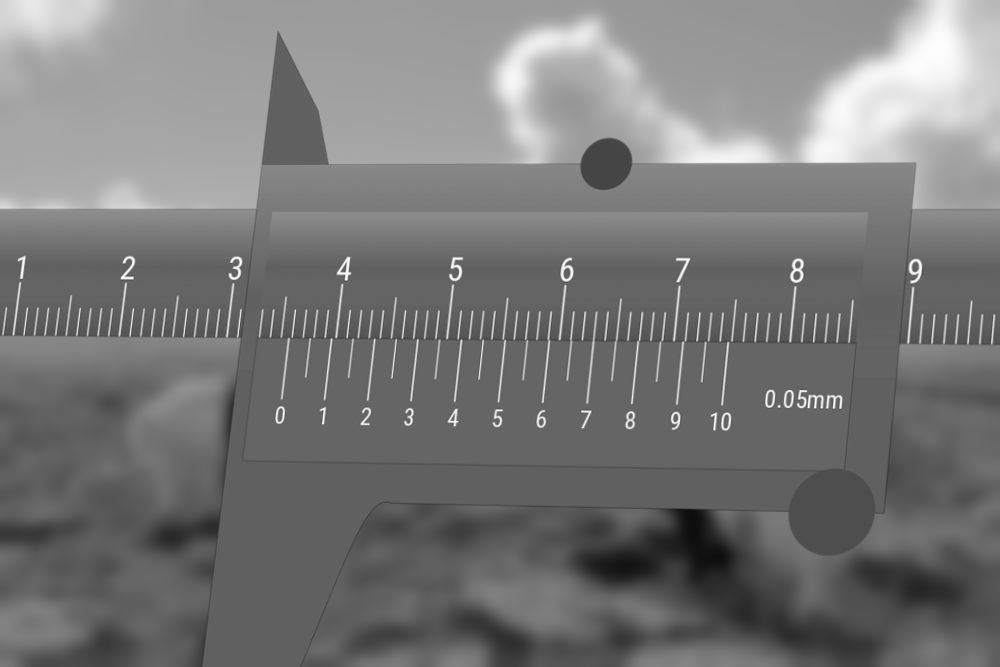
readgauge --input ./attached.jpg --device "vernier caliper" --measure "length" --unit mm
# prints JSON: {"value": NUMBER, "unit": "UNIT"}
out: {"value": 35.7, "unit": "mm"}
